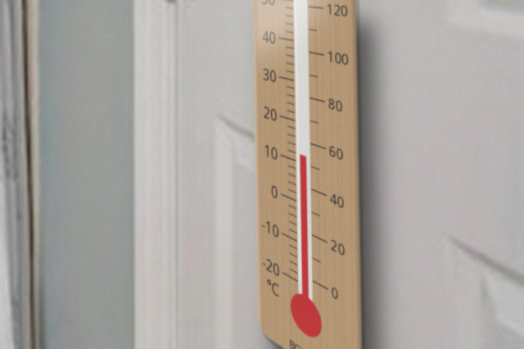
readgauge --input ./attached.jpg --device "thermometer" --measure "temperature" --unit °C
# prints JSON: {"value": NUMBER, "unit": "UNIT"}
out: {"value": 12, "unit": "°C"}
